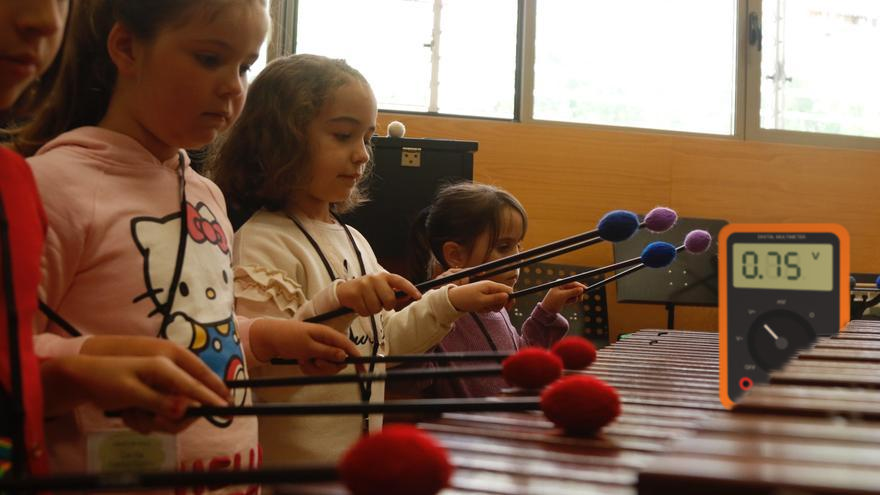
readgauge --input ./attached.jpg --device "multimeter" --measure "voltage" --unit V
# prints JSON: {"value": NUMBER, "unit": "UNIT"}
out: {"value": 0.75, "unit": "V"}
